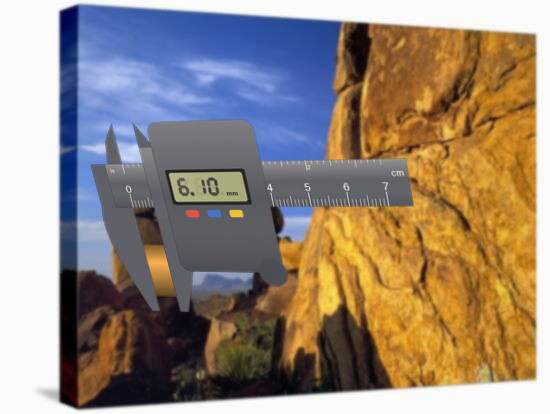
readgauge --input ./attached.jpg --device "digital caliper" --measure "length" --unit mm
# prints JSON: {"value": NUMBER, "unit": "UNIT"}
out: {"value": 6.10, "unit": "mm"}
